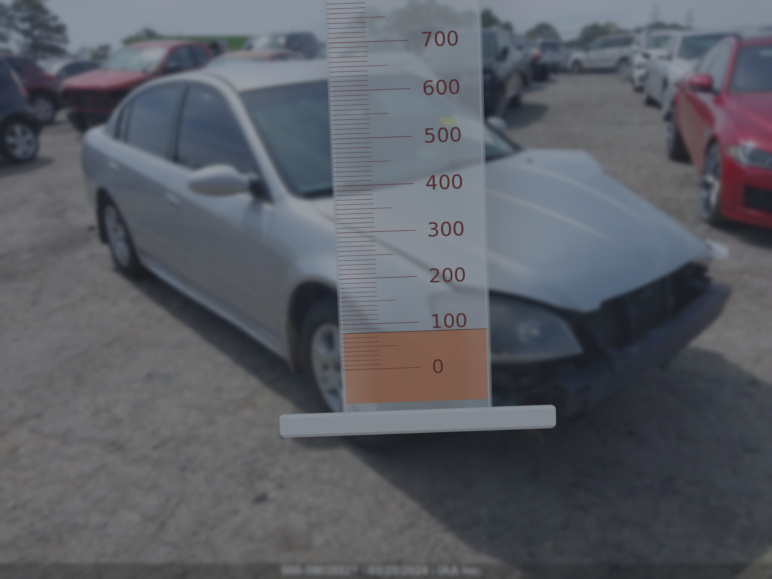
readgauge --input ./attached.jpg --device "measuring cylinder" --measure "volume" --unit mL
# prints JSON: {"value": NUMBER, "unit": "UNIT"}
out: {"value": 80, "unit": "mL"}
